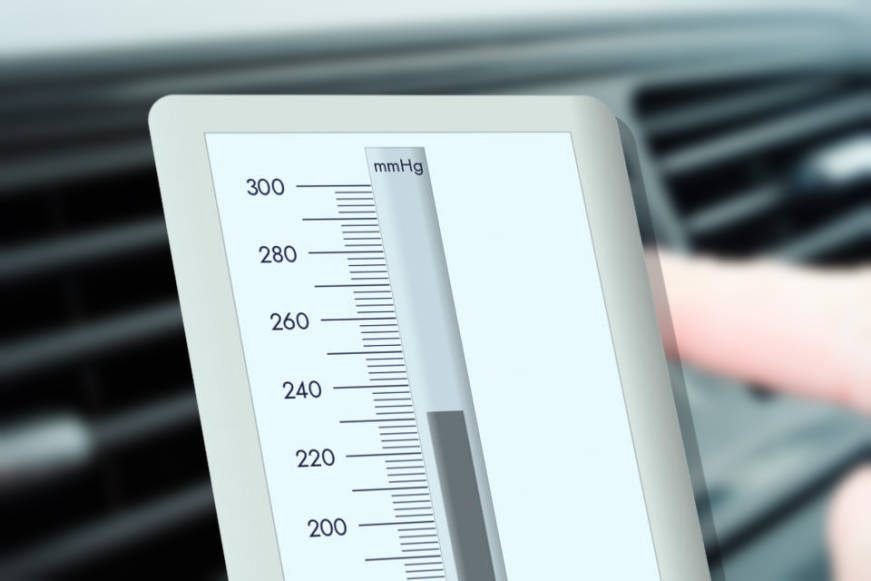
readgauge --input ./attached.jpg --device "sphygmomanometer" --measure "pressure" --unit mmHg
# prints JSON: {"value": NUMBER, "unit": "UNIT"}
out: {"value": 232, "unit": "mmHg"}
